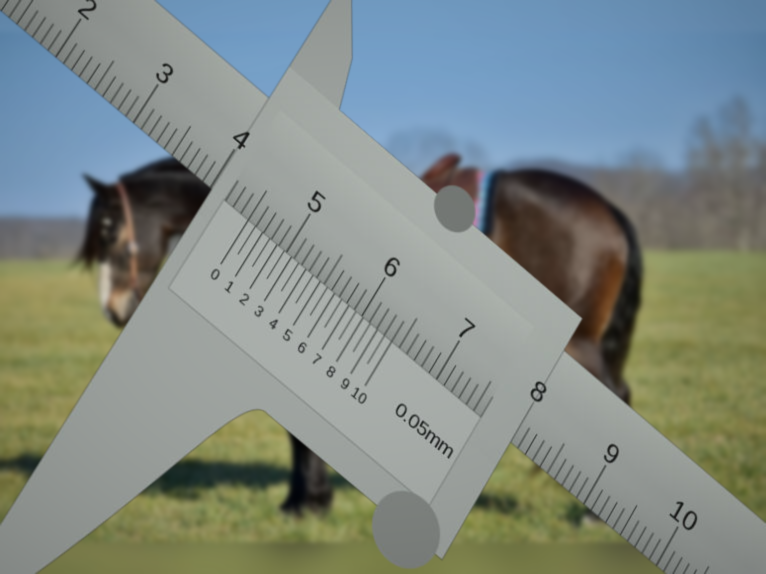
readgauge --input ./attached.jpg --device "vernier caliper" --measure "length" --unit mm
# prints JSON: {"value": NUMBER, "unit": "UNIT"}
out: {"value": 45.0, "unit": "mm"}
